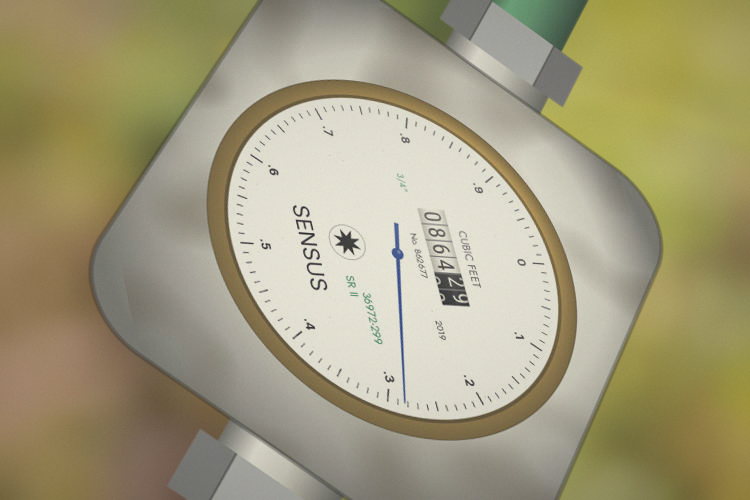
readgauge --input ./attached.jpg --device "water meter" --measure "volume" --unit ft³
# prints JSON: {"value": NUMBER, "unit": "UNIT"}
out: {"value": 86429.28, "unit": "ft³"}
